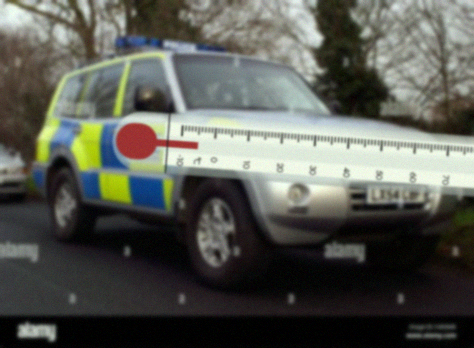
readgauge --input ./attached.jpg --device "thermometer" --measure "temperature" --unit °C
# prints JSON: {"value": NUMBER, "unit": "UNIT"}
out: {"value": -5, "unit": "°C"}
